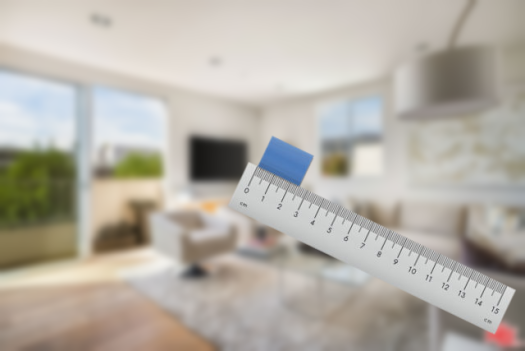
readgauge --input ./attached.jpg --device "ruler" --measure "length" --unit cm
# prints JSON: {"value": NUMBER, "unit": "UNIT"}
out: {"value": 2.5, "unit": "cm"}
